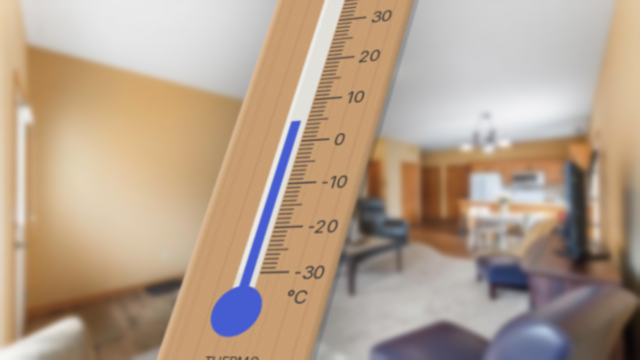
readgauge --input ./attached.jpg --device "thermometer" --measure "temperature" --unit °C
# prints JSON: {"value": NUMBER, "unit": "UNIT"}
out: {"value": 5, "unit": "°C"}
